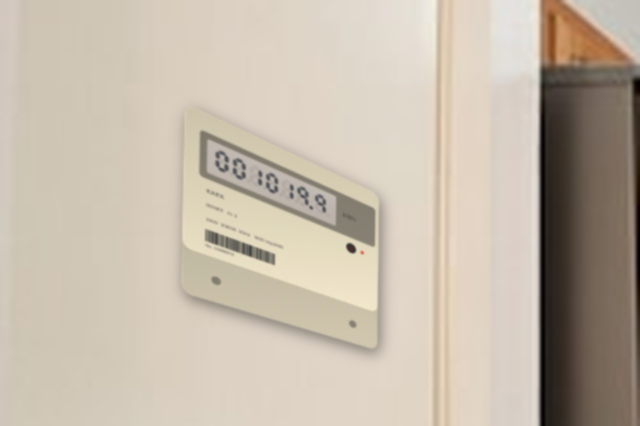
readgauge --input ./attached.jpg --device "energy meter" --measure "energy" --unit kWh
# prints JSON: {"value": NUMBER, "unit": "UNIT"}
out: {"value": 1019.9, "unit": "kWh"}
